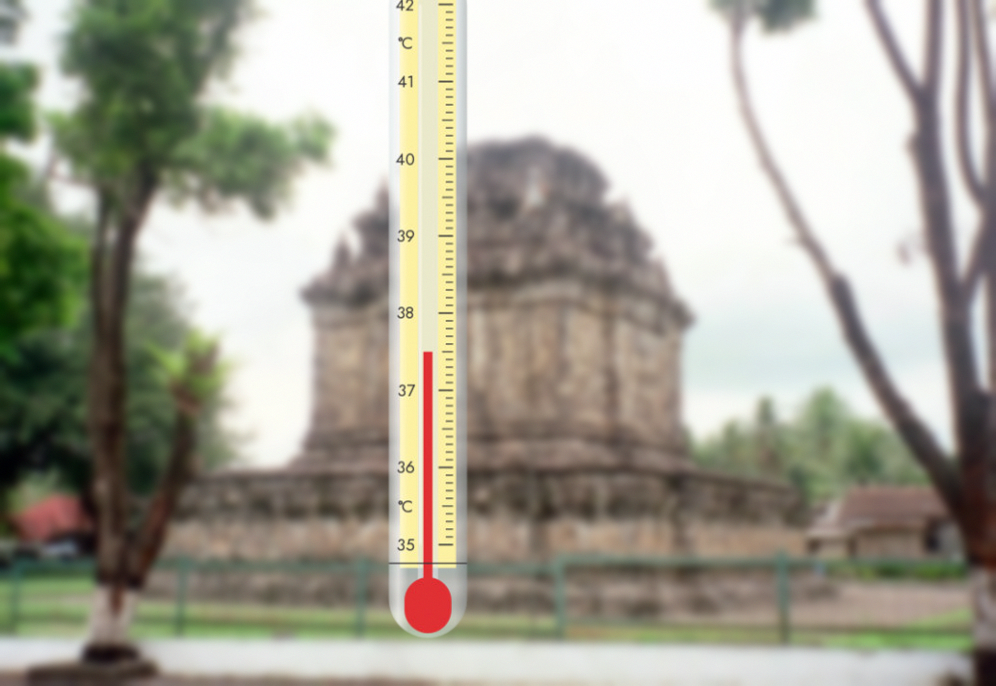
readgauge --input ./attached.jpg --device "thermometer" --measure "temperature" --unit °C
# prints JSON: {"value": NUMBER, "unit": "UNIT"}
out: {"value": 37.5, "unit": "°C"}
